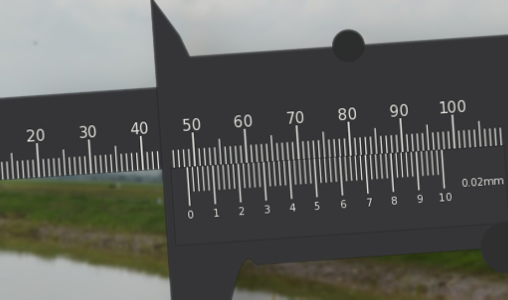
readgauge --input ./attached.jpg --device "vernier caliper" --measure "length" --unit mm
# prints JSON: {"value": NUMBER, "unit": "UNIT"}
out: {"value": 48.5, "unit": "mm"}
